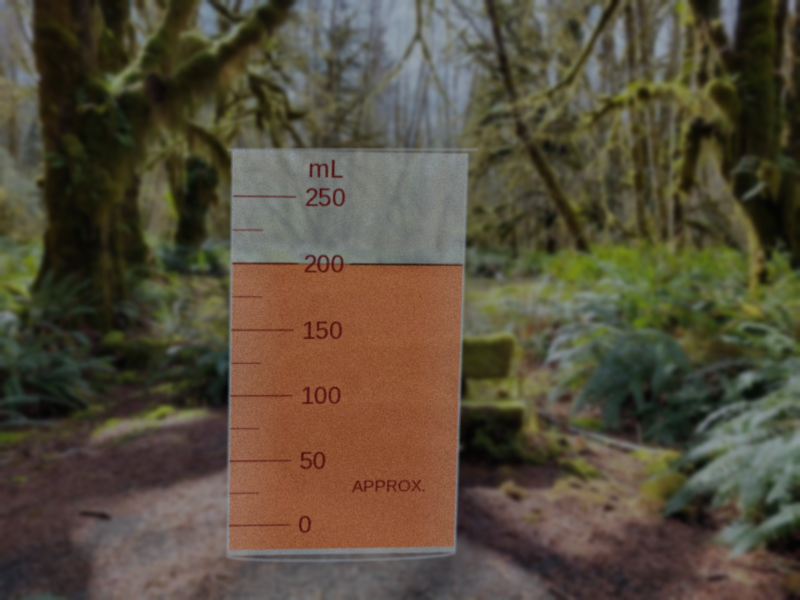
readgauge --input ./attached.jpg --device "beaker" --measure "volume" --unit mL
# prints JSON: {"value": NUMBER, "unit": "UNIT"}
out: {"value": 200, "unit": "mL"}
